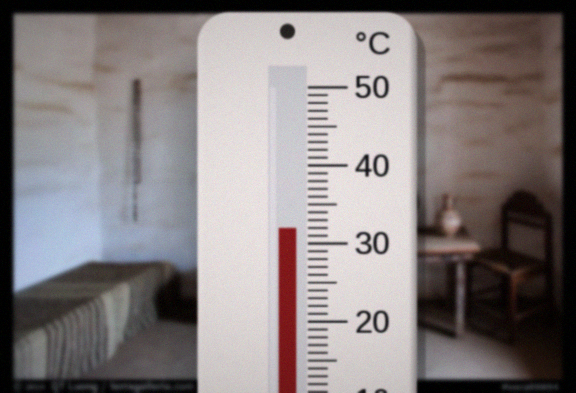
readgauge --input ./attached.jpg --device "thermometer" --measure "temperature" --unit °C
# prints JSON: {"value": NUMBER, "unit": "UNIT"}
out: {"value": 32, "unit": "°C"}
